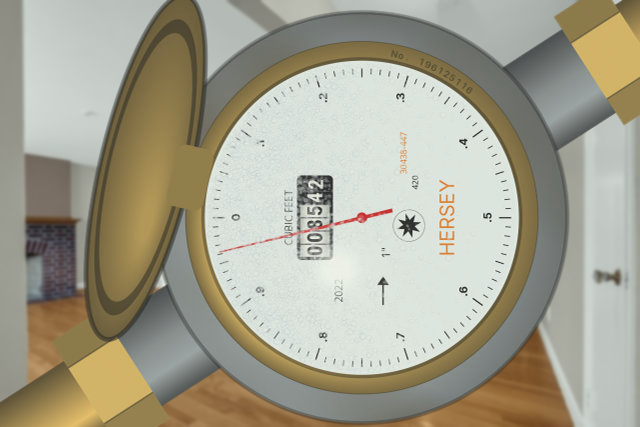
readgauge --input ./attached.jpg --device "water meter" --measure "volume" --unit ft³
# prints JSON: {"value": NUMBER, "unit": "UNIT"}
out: {"value": 8541.96, "unit": "ft³"}
